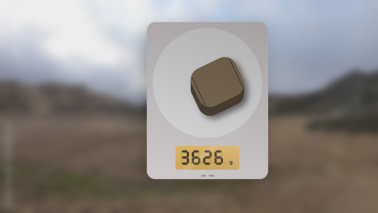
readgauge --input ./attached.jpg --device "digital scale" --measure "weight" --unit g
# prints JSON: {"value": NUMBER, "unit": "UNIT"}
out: {"value": 3626, "unit": "g"}
